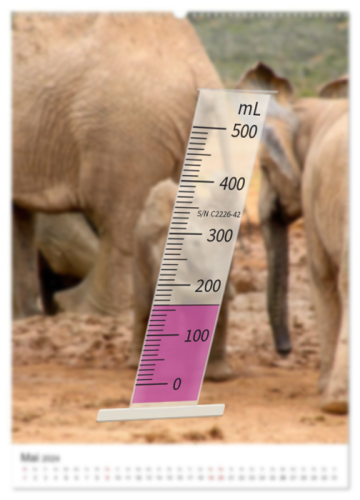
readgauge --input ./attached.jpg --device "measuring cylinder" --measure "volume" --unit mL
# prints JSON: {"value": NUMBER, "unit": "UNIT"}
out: {"value": 160, "unit": "mL"}
